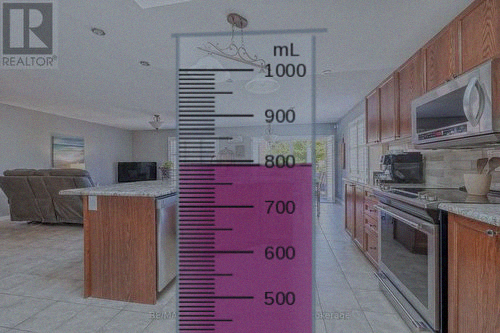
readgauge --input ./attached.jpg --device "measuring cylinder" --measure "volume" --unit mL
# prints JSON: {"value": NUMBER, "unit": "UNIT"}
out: {"value": 790, "unit": "mL"}
